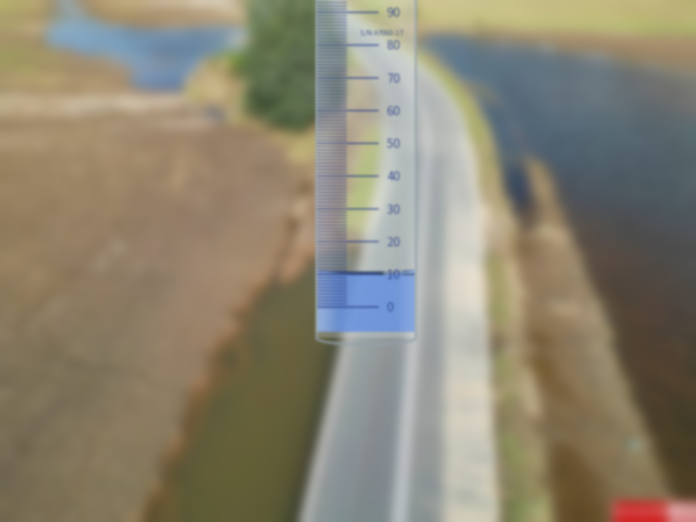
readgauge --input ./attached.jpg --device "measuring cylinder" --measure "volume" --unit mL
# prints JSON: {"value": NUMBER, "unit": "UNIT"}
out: {"value": 10, "unit": "mL"}
